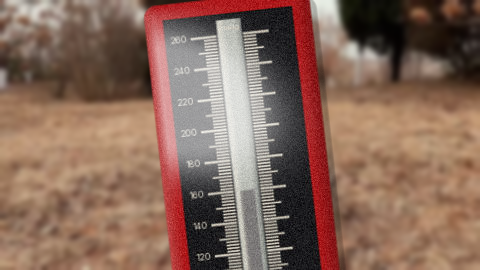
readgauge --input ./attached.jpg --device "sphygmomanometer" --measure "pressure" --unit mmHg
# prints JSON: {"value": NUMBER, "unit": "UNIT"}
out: {"value": 160, "unit": "mmHg"}
